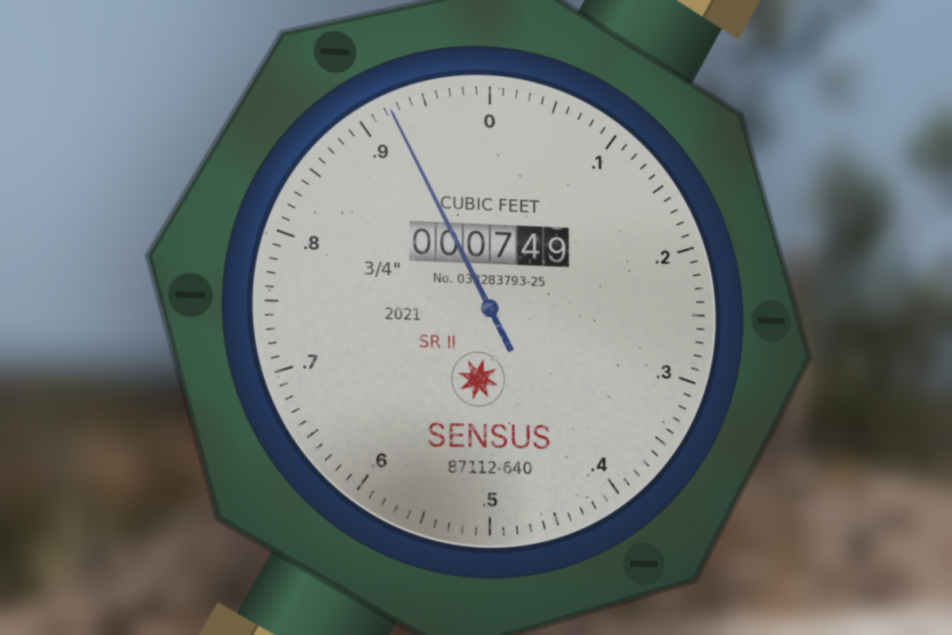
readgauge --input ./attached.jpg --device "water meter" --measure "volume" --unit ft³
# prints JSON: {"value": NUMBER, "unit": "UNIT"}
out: {"value": 748.92, "unit": "ft³"}
